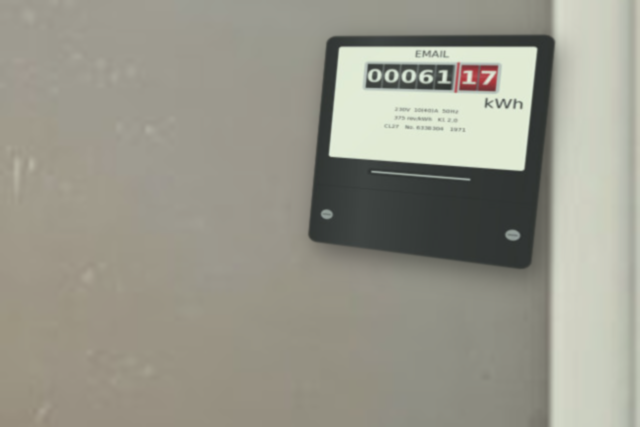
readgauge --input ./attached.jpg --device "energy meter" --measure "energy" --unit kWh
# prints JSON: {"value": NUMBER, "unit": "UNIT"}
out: {"value": 61.17, "unit": "kWh"}
